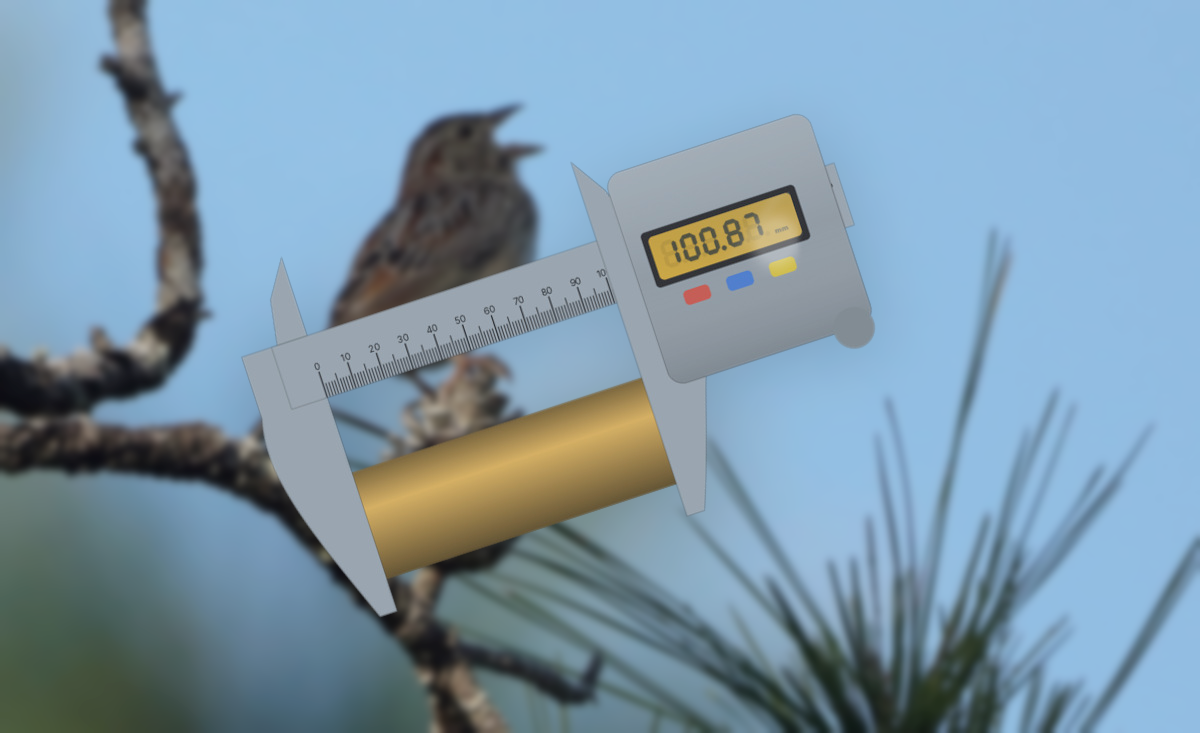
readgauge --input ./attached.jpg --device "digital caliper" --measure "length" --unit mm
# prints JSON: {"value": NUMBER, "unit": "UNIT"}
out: {"value": 100.87, "unit": "mm"}
